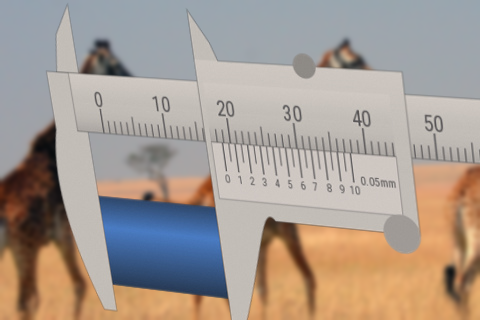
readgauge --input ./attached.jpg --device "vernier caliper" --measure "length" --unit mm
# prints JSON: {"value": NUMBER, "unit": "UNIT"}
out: {"value": 18.8, "unit": "mm"}
